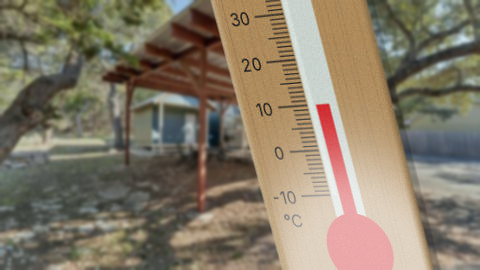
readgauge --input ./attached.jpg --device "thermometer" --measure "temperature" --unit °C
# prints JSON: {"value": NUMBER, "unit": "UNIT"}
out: {"value": 10, "unit": "°C"}
